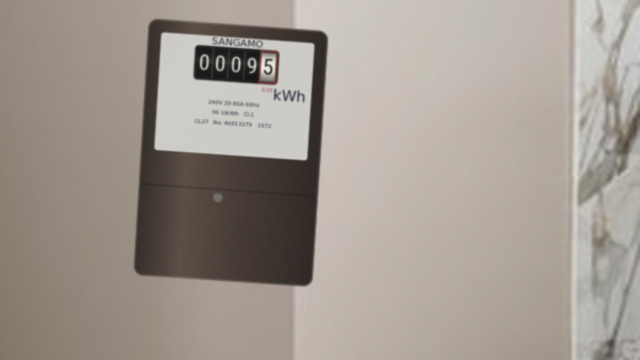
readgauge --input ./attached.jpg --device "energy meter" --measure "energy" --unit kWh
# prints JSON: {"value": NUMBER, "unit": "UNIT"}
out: {"value": 9.5, "unit": "kWh"}
